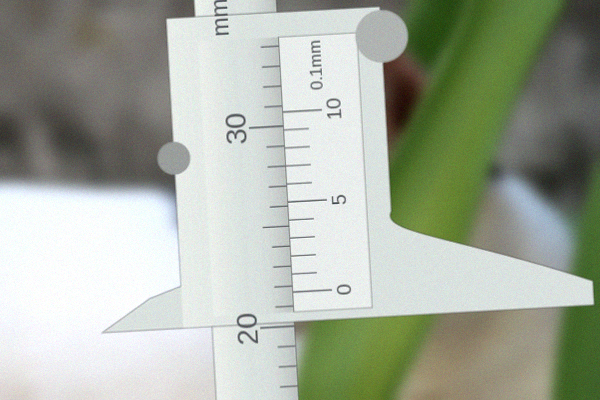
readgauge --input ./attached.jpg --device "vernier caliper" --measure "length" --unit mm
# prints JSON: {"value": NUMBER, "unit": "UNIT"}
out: {"value": 21.7, "unit": "mm"}
